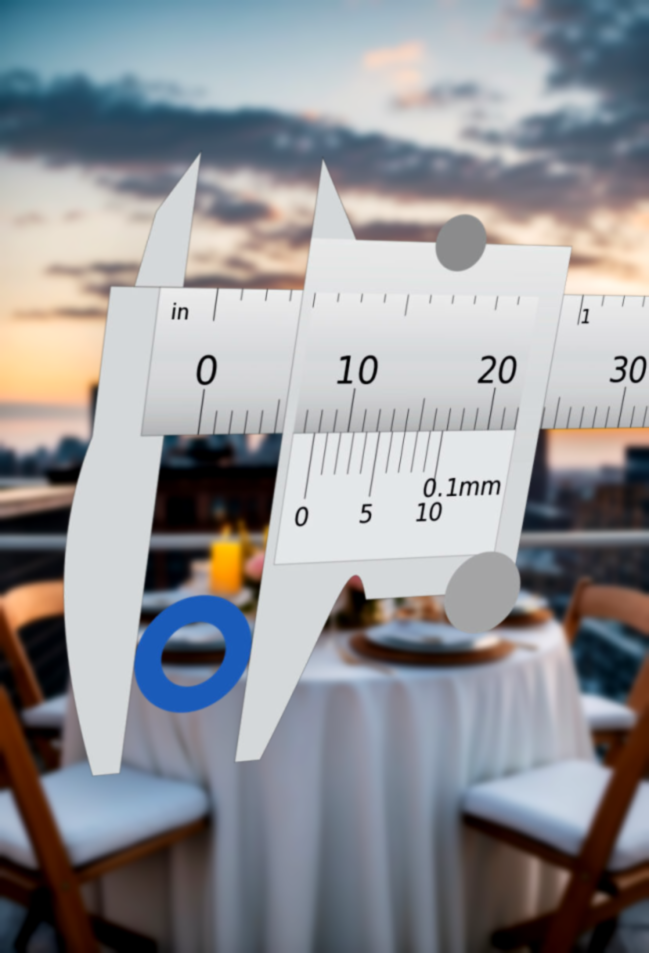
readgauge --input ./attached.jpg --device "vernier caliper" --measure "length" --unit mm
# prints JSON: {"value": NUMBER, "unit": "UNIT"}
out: {"value": 7.7, "unit": "mm"}
